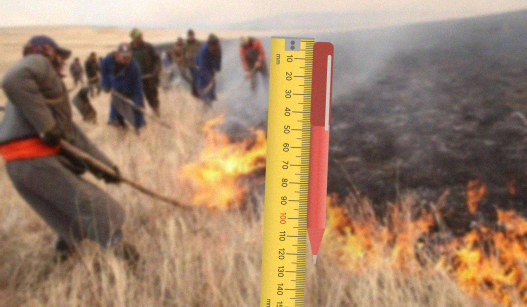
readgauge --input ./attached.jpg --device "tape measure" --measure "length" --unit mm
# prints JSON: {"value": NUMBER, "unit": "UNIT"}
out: {"value": 125, "unit": "mm"}
